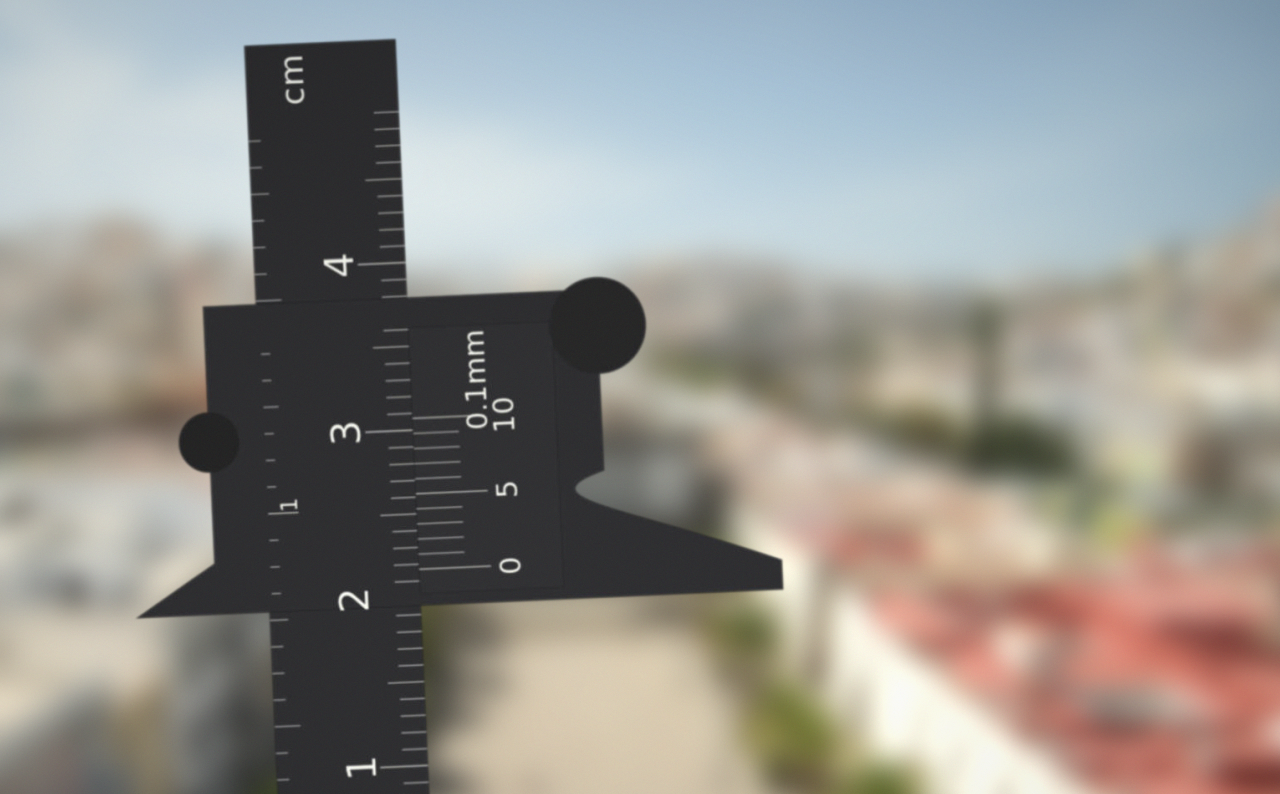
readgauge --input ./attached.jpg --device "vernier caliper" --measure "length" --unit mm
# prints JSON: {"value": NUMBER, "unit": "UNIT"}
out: {"value": 21.7, "unit": "mm"}
